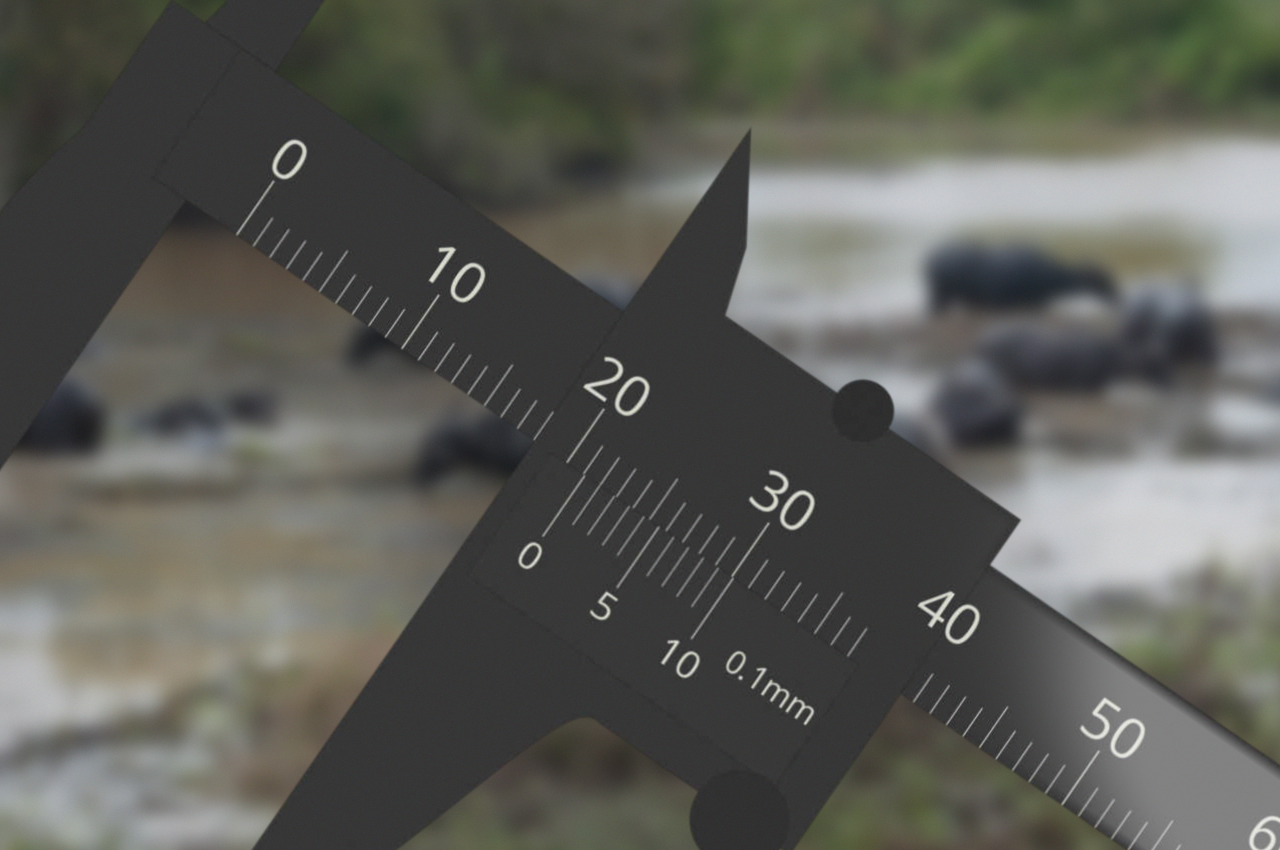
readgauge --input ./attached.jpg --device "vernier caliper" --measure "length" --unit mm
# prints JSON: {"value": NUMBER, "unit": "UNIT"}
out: {"value": 21.1, "unit": "mm"}
